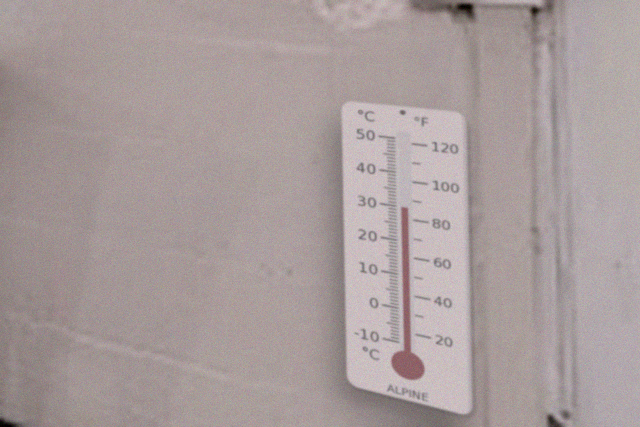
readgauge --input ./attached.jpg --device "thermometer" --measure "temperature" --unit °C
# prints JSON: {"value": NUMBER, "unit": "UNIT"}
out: {"value": 30, "unit": "°C"}
